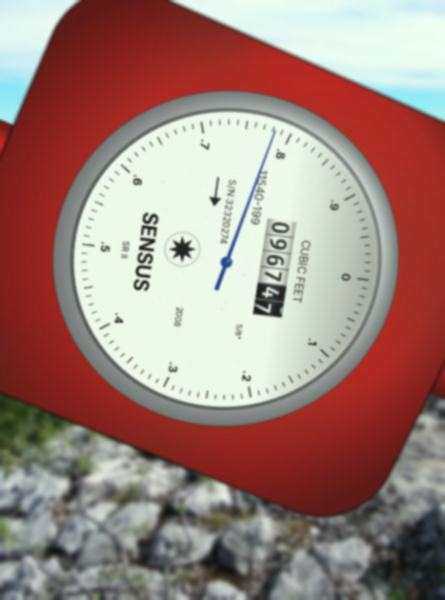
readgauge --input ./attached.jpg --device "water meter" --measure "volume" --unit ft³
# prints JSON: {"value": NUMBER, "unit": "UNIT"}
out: {"value": 96746.78, "unit": "ft³"}
